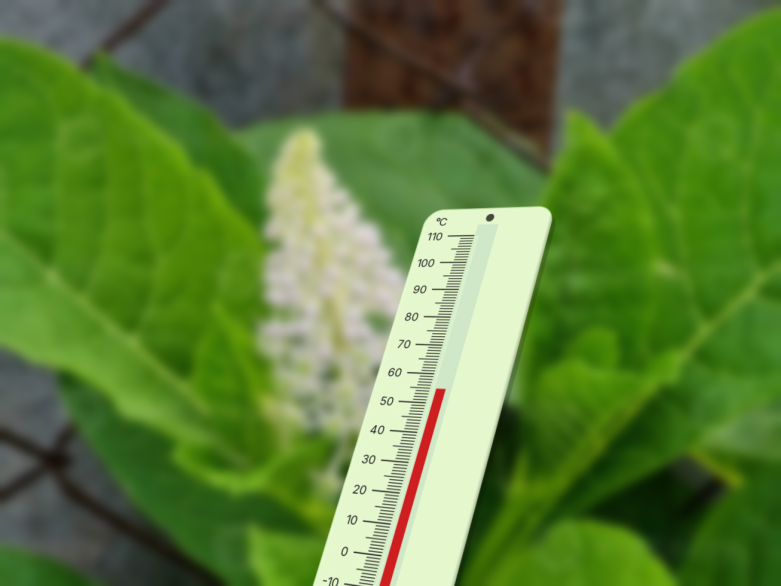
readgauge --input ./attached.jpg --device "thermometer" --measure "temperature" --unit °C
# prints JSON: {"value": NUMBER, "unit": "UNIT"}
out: {"value": 55, "unit": "°C"}
